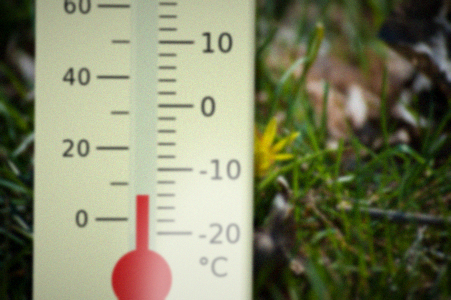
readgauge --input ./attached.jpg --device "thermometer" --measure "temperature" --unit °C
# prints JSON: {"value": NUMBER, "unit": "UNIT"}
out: {"value": -14, "unit": "°C"}
